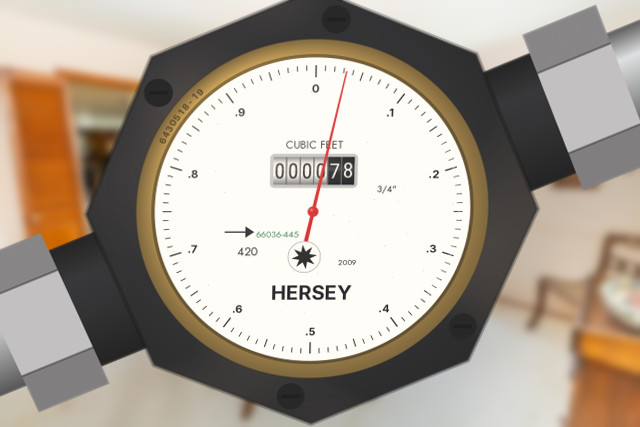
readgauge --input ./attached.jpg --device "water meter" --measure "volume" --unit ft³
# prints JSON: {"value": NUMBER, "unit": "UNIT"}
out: {"value": 78.03, "unit": "ft³"}
